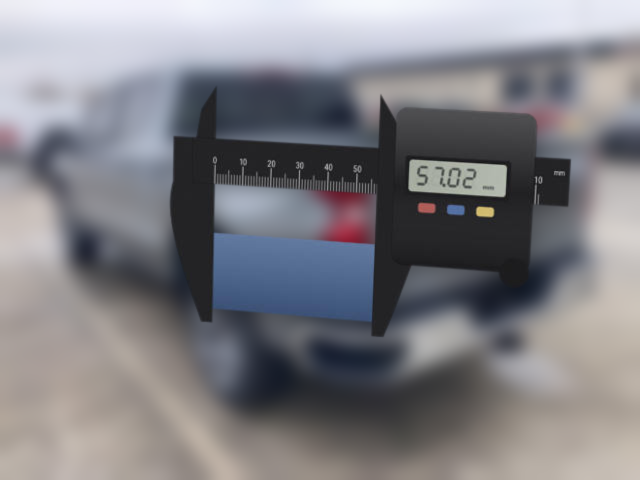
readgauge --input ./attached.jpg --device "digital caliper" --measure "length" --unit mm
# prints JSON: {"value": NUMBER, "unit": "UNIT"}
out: {"value": 57.02, "unit": "mm"}
